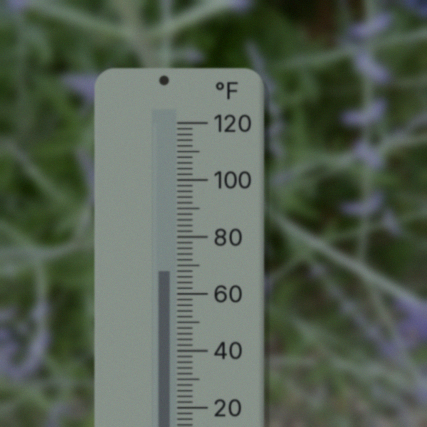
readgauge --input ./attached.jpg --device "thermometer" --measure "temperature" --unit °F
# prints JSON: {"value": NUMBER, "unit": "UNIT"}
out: {"value": 68, "unit": "°F"}
